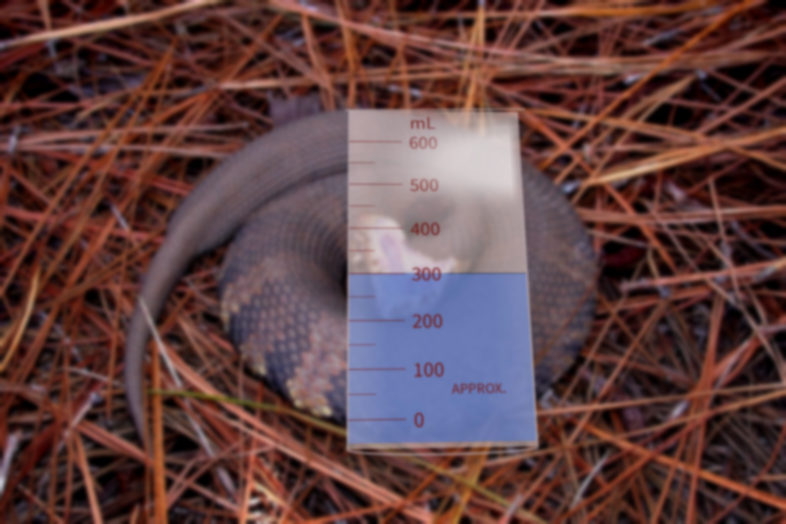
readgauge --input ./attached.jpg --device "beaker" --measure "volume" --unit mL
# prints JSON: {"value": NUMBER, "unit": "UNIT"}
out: {"value": 300, "unit": "mL"}
